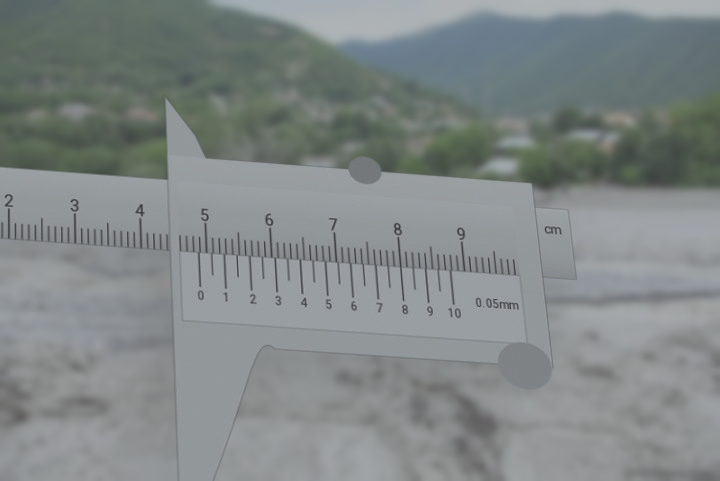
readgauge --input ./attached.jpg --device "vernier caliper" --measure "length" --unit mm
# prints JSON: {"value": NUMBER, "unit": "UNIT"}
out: {"value": 48.8, "unit": "mm"}
